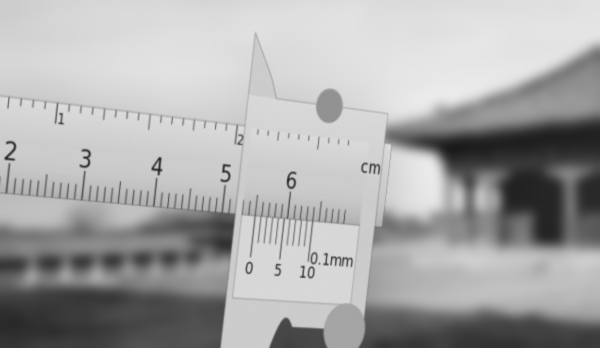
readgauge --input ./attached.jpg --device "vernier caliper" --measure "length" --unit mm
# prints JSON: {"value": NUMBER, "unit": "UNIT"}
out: {"value": 55.0, "unit": "mm"}
